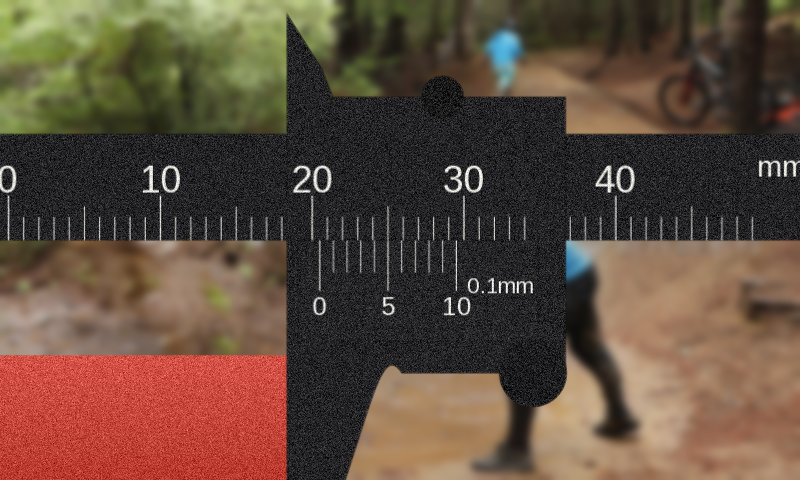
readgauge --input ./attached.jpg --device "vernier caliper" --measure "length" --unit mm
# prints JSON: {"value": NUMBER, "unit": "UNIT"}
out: {"value": 20.5, "unit": "mm"}
